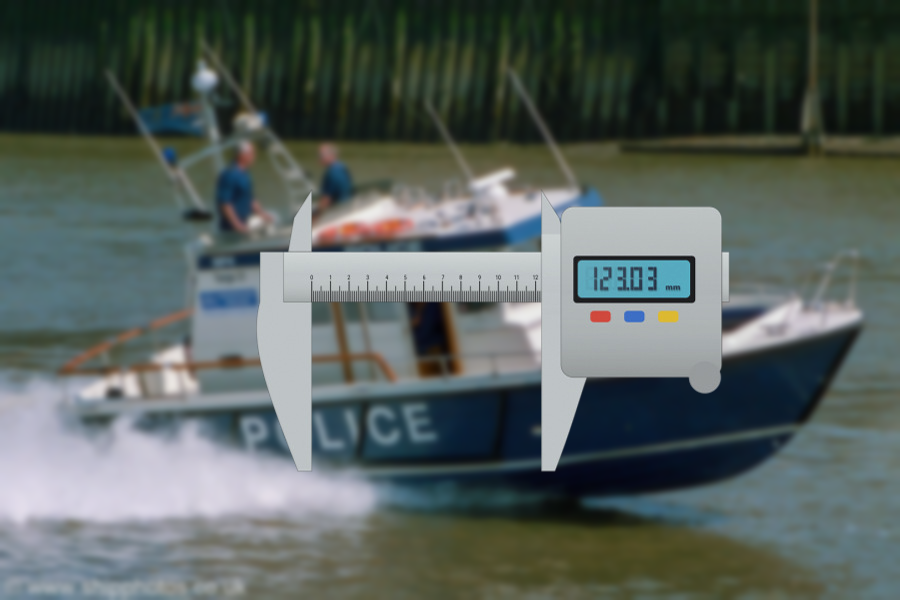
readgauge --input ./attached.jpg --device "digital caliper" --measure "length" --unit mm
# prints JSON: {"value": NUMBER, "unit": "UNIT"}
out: {"value": 123.03, "unit": "mm"}
